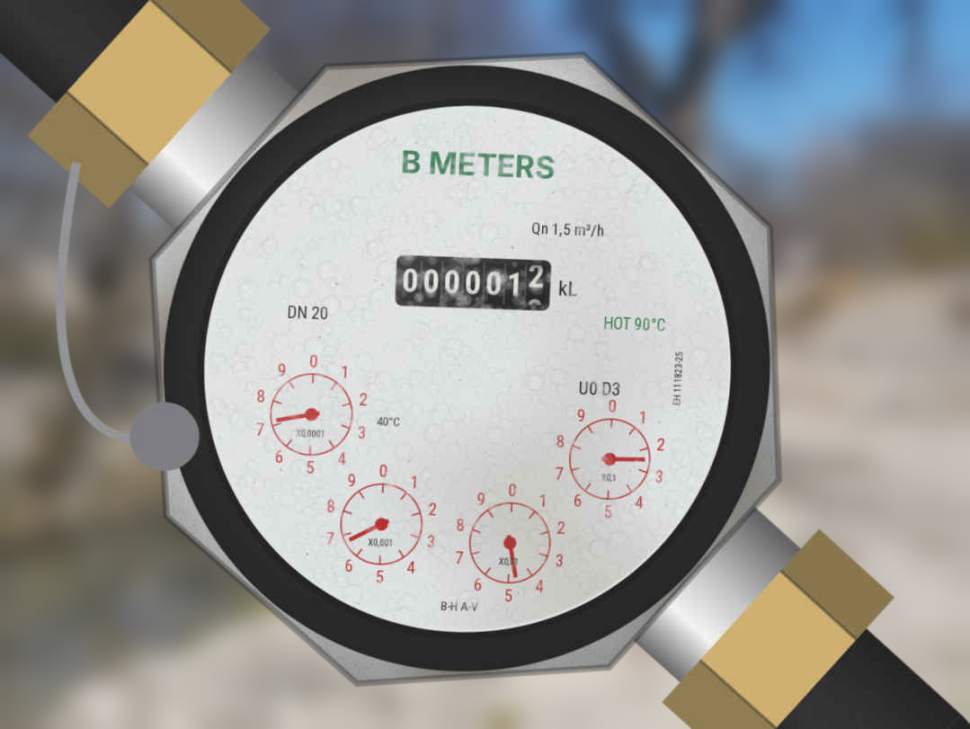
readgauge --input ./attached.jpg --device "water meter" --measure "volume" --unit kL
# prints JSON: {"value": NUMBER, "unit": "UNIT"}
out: {"value": 12.2467, "unit": "kL"}
